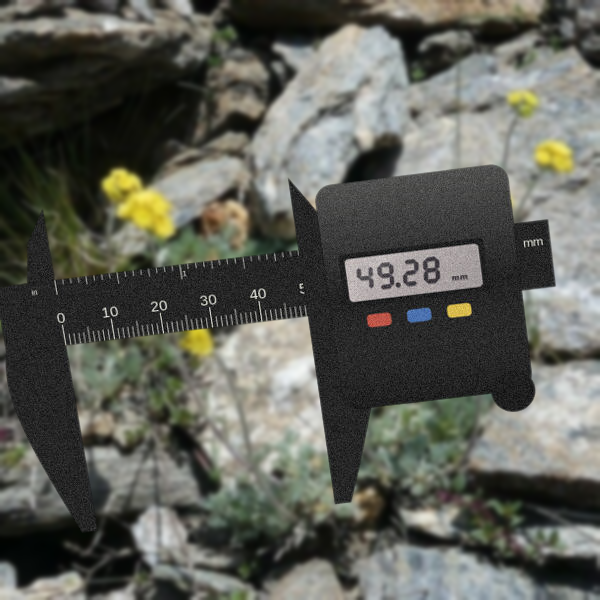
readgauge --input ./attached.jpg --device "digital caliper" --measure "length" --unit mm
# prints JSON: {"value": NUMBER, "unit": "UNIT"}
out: {"value": 49.28, "unit": "mm"}
